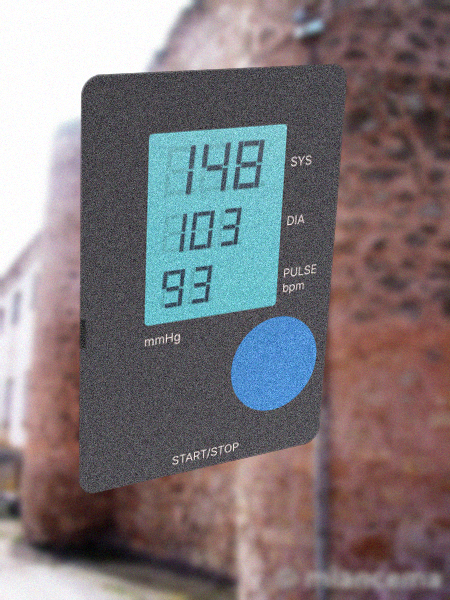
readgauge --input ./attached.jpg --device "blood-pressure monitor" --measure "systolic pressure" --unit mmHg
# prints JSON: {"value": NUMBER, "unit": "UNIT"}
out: {"value": 148, "unit": "mmHg"}
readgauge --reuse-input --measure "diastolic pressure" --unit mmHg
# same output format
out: {"value": 103, "unit": "mmHg"}
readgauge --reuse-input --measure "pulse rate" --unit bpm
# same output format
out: {"value": 93, "unit": "bpm"}
